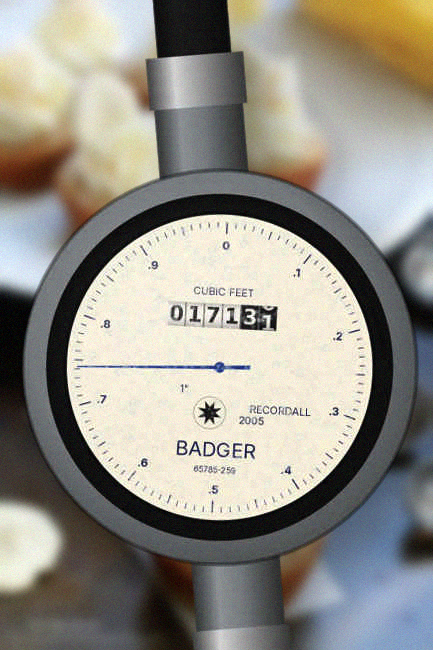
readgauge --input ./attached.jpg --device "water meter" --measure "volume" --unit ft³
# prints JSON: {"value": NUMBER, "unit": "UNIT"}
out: {"value": 17130.74, "unit": "ft³"}
